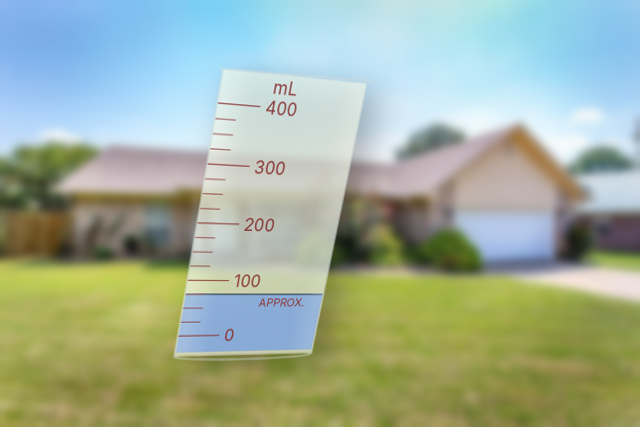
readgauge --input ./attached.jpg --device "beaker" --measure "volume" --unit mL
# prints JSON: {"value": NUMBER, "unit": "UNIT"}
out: {"value": 75, "unit": "mL"}
